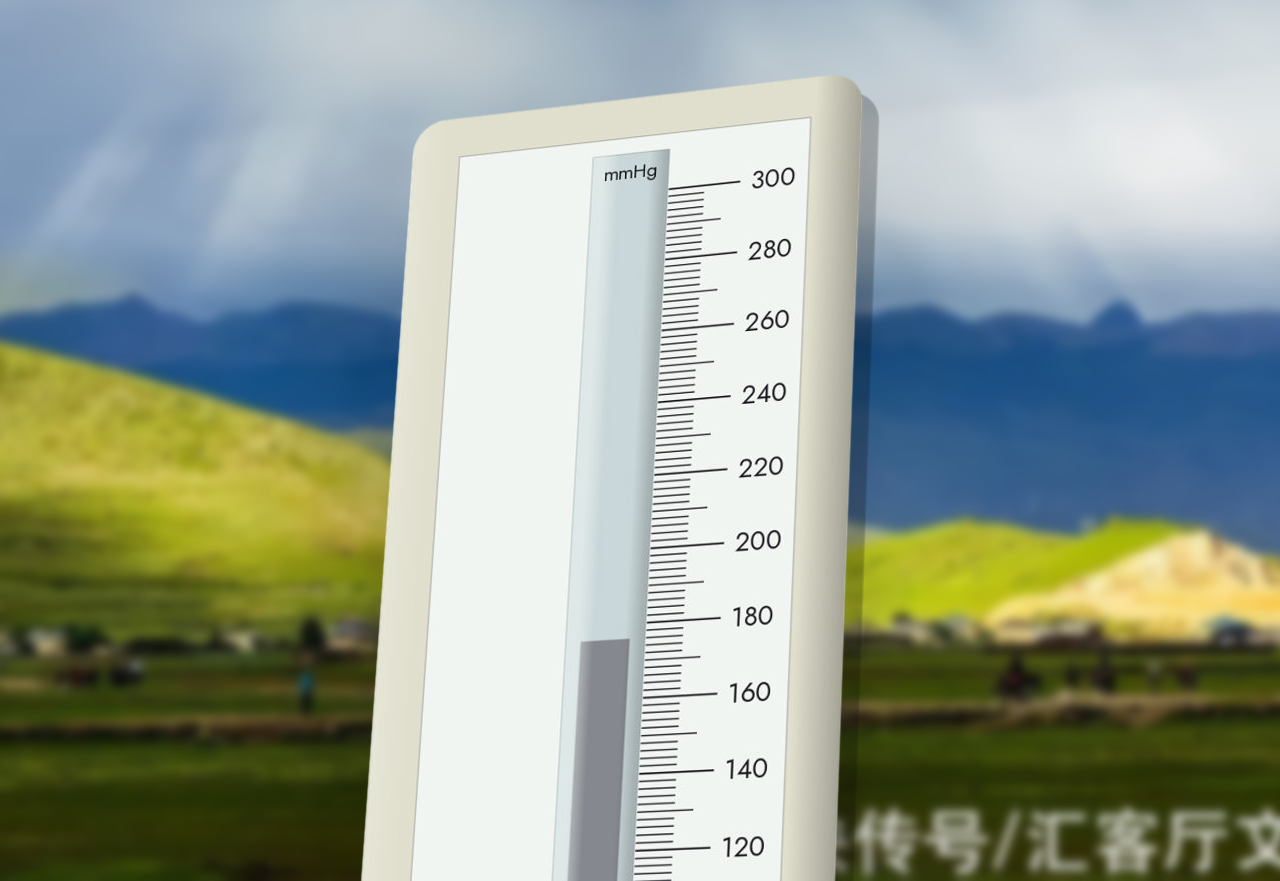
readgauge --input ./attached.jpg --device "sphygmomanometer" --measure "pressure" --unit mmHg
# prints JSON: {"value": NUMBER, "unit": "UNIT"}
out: {"value": 176, "unit": "mmHg"}
